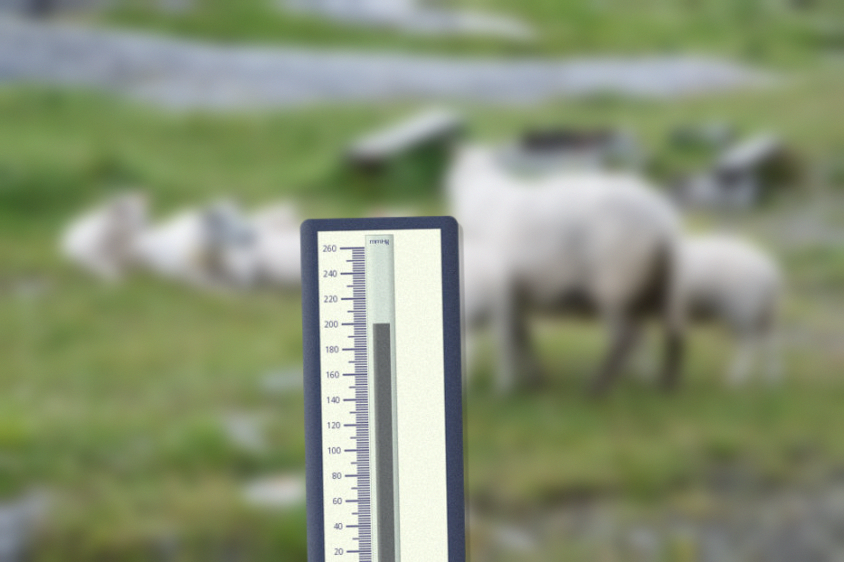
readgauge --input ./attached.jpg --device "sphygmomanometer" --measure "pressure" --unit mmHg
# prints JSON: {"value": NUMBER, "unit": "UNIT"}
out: {"value": 200, "unit": "mmHg"}
